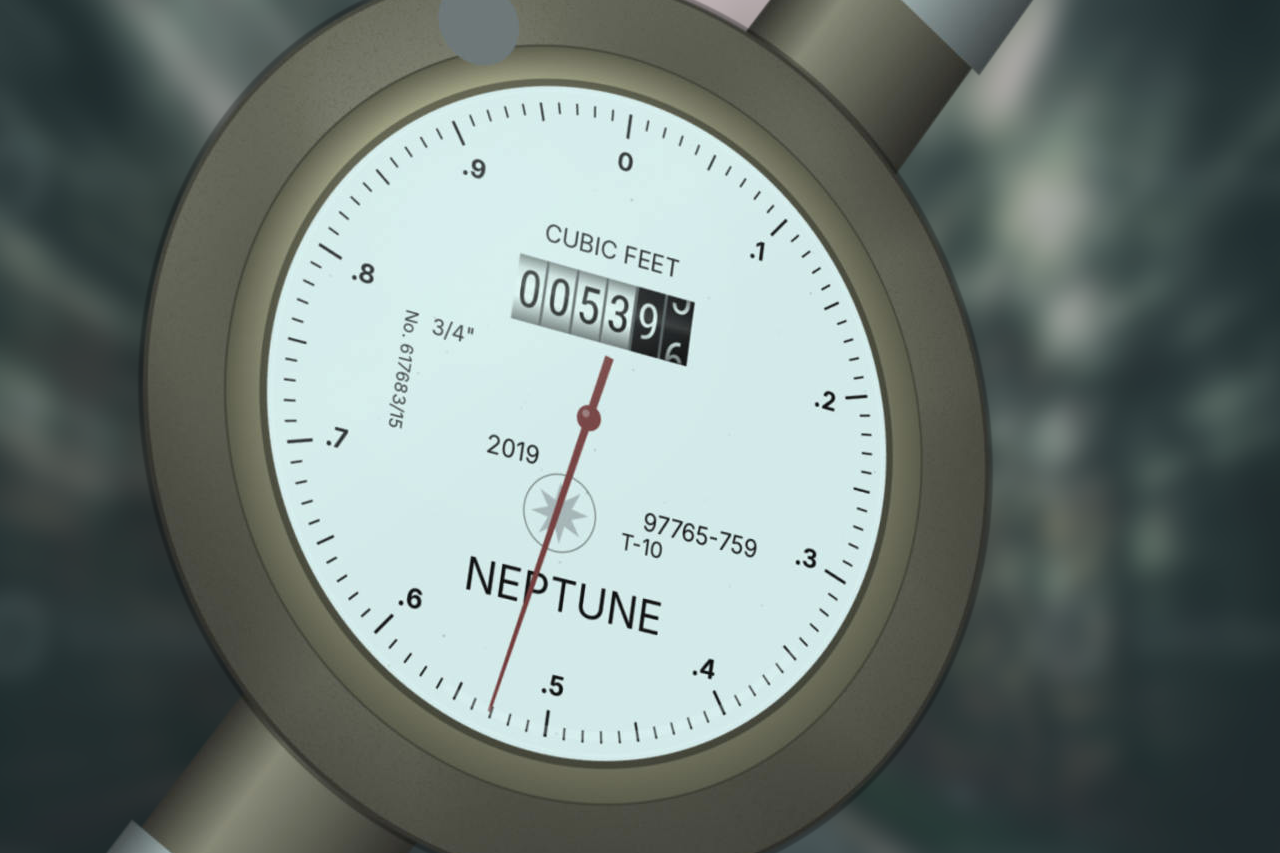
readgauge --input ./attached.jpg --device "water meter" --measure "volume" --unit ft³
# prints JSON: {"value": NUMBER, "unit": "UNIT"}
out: {"value": 5395.53, "unit": "ft³"}
